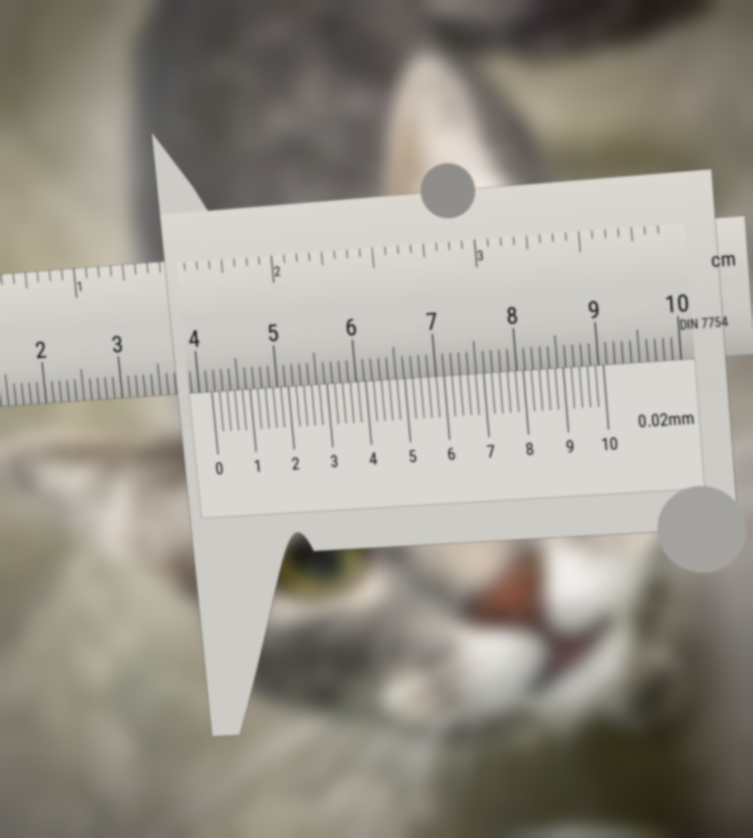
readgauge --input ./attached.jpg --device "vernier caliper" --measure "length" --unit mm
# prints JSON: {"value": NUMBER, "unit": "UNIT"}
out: {"value": 41.6, "unit": "mm"}
